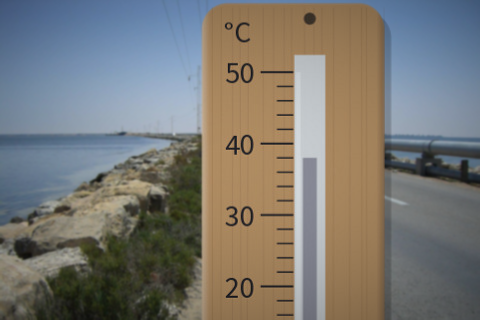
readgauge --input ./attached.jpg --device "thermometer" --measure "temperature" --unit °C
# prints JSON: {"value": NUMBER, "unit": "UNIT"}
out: {"value": 38, "unit": "°C"}
